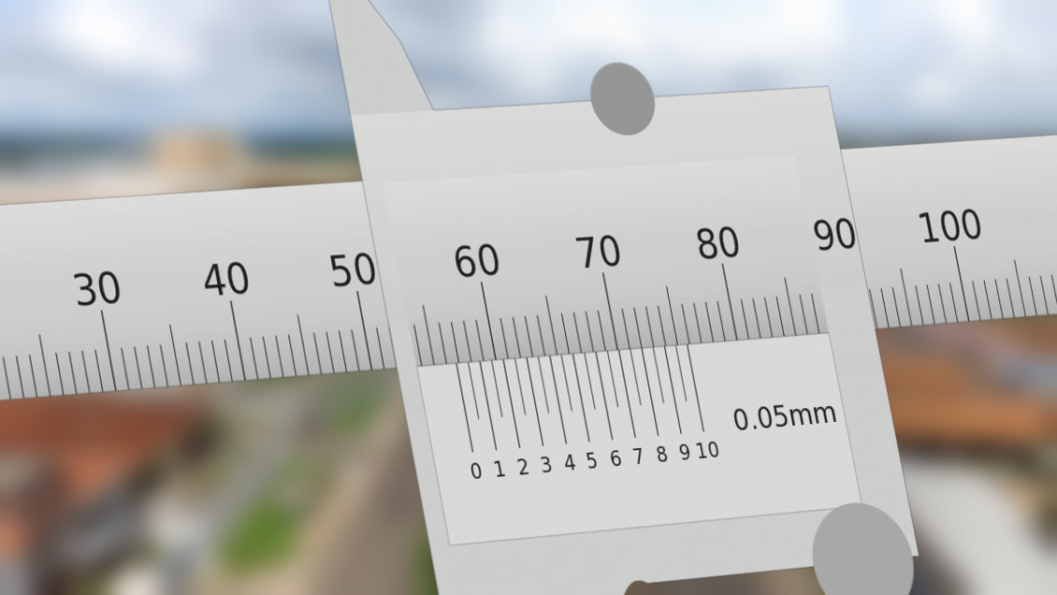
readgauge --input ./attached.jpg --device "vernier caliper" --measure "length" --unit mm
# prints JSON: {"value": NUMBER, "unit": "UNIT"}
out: {"value": 56.8, "unit": "mm"}
